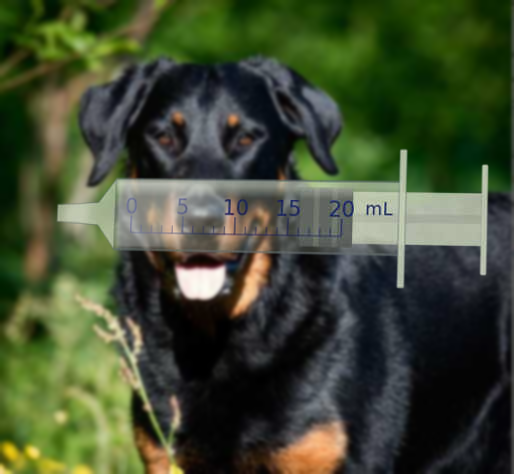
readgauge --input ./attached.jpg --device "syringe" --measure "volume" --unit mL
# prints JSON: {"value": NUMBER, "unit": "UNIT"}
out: {"value": 16, "unit": "mL"}
